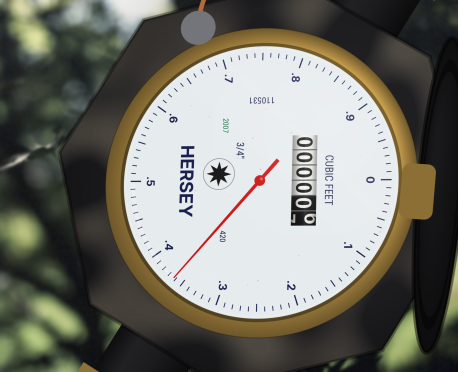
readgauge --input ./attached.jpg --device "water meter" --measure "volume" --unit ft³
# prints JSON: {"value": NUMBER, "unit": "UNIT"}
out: {"value": 6.36, "unit": "ft³"}
